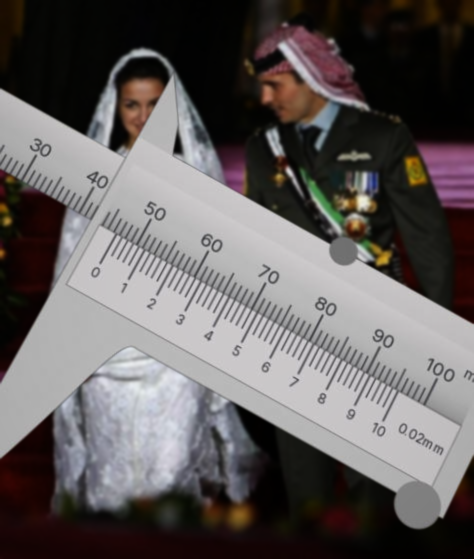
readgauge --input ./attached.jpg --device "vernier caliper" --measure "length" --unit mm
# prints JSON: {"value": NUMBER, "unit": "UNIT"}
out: {"value": 46.5, "unit": "mm"}
